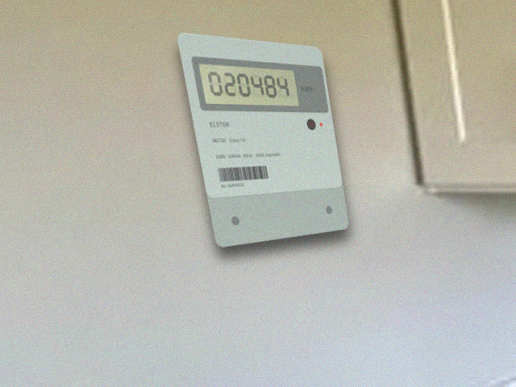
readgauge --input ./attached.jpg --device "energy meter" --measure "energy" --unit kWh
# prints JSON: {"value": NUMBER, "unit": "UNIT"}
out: {"value": 20484, "unit": "kWh"}
